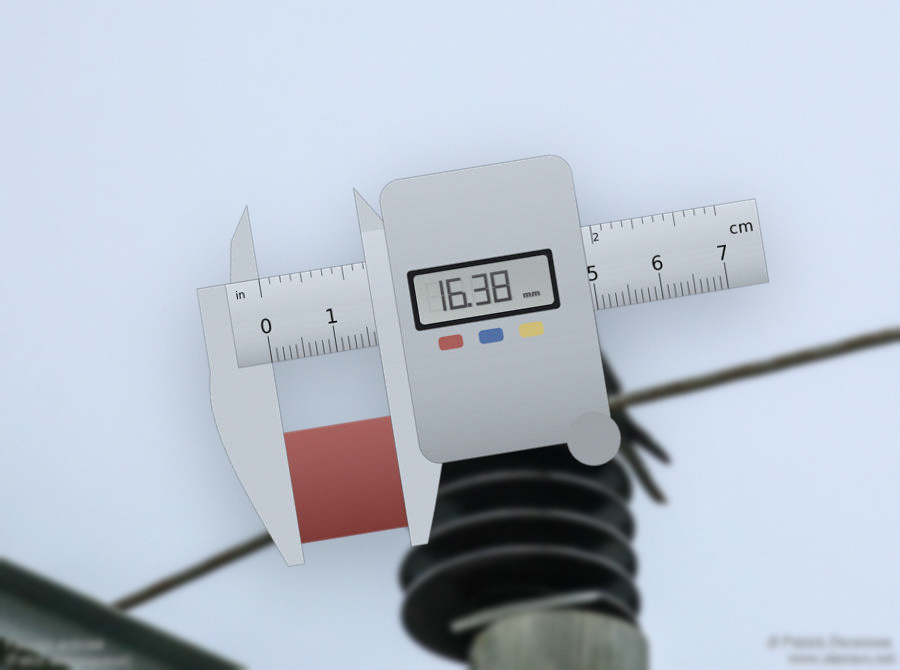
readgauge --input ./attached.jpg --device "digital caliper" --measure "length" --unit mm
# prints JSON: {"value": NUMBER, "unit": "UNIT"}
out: {"value": 16.38, "unit": "mm"}
